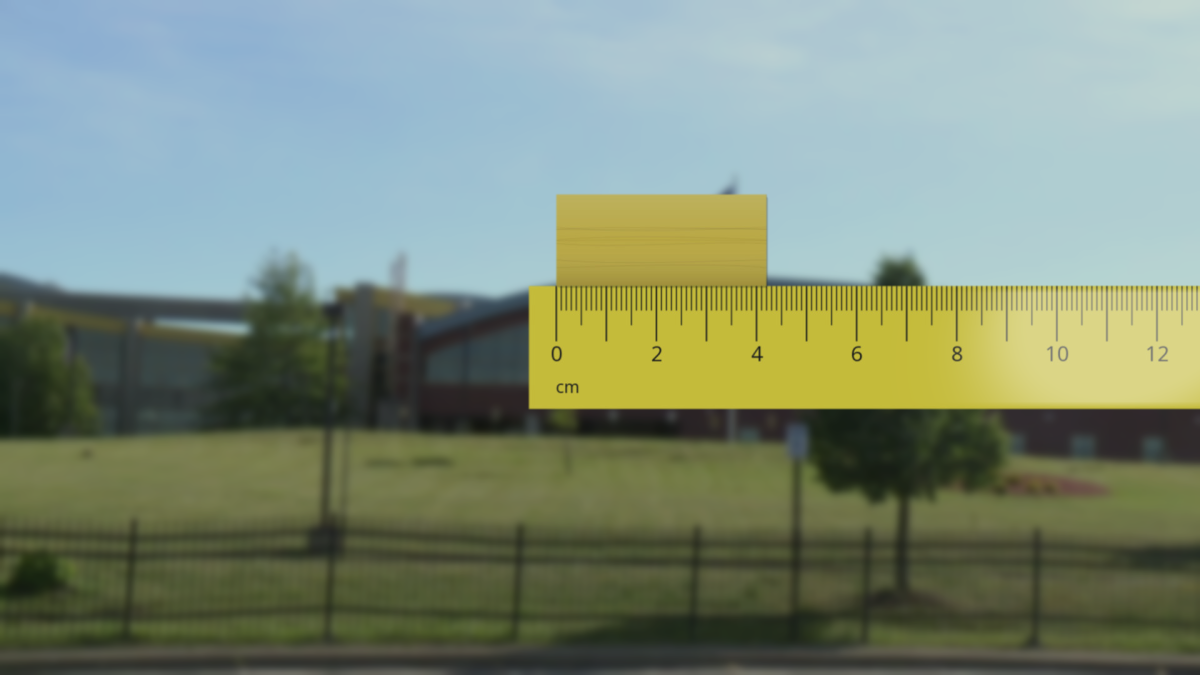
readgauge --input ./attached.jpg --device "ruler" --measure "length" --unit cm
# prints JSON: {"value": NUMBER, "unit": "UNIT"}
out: {"value": 4.2, "unit": "cm"}
